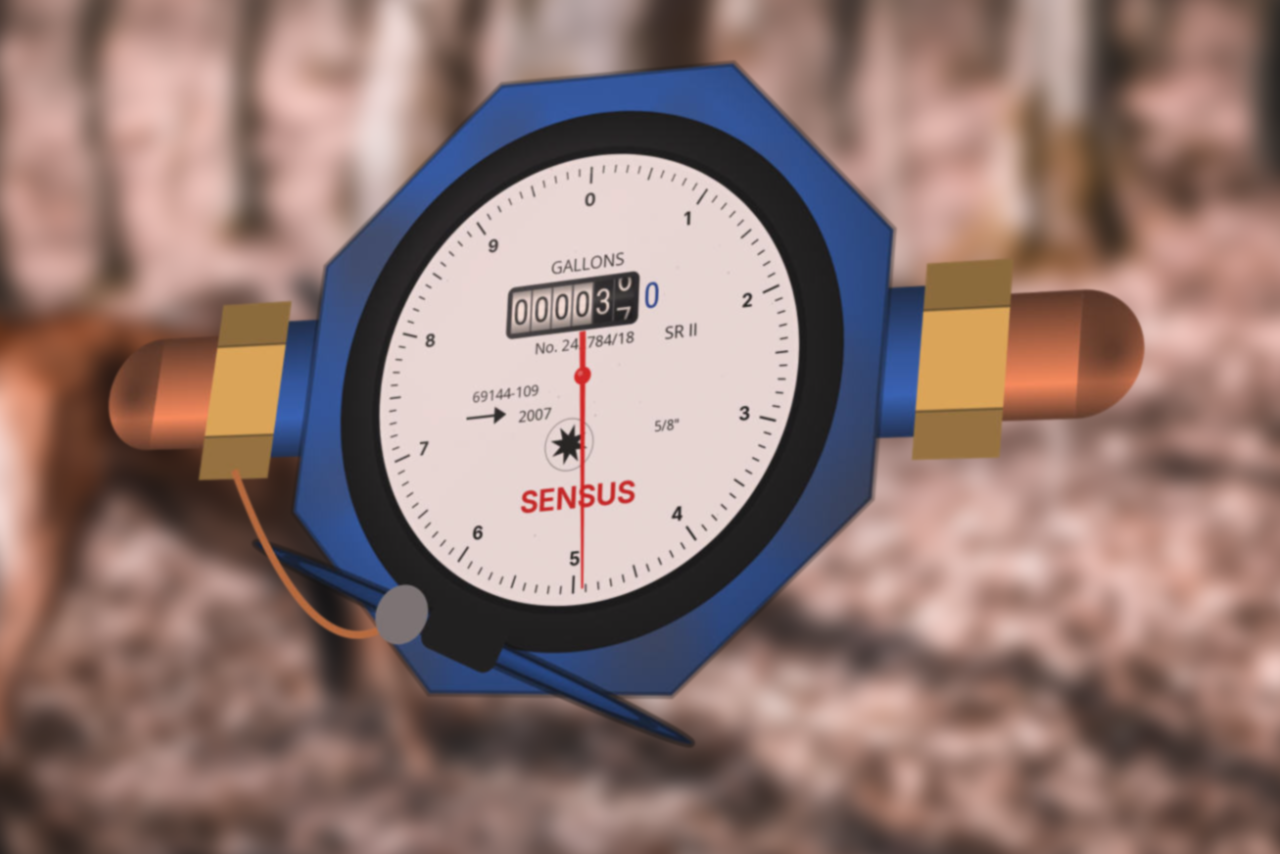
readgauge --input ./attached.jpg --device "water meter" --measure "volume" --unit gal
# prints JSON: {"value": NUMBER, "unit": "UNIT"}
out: {"value": 364.9, "unit": "gal"}
